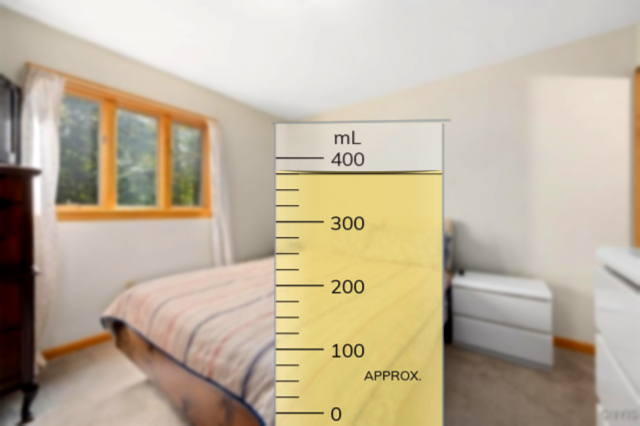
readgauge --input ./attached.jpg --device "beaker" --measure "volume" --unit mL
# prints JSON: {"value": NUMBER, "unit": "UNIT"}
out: {"value": 375, "unit": "mL"}
